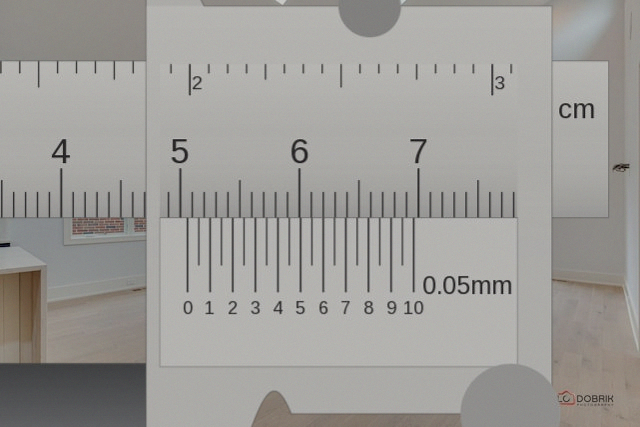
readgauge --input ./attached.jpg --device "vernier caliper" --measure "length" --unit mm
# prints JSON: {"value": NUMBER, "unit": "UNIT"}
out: {"value": 50.6, "unit": "mm"}
